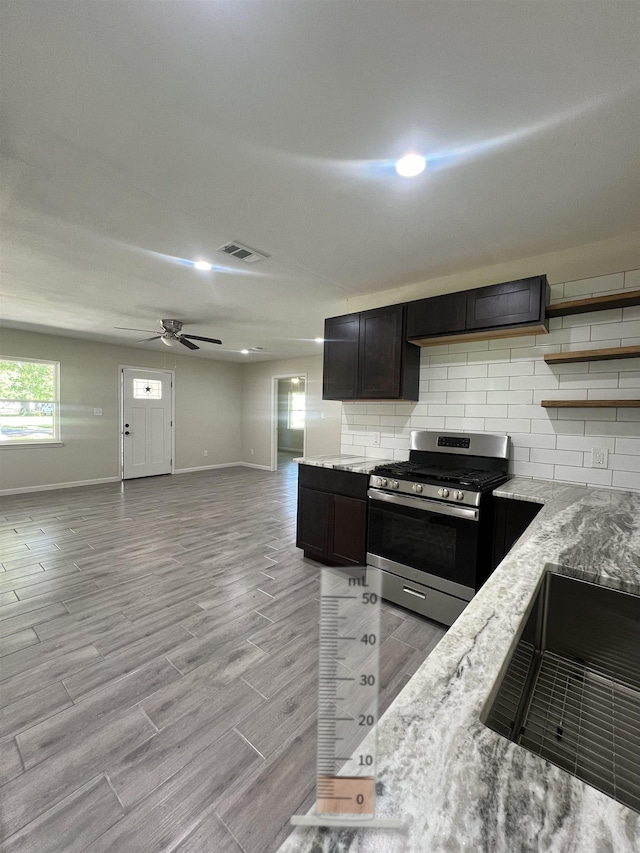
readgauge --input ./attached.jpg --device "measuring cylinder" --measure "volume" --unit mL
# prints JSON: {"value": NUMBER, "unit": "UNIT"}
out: {"value": 5, "unit": "mL"}
